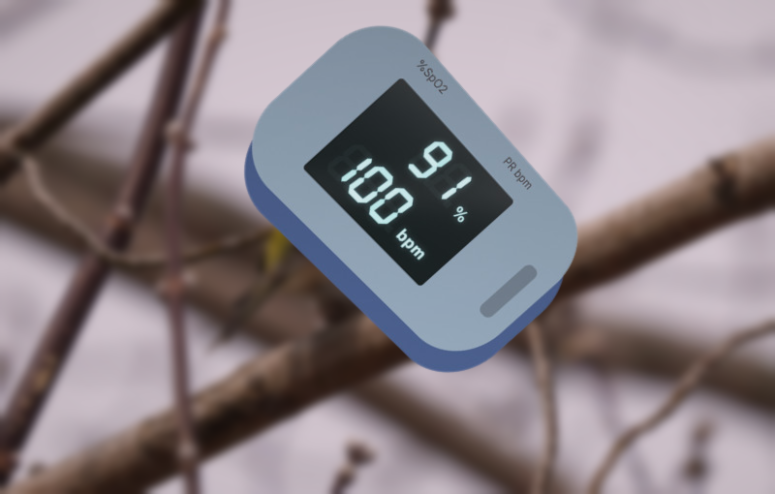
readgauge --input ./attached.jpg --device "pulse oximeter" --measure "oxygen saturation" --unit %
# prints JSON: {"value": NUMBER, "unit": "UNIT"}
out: {"value": 91, "unit": "%"}
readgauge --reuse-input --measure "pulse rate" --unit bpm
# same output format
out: {"value": 100, "unit": "bpm"}
